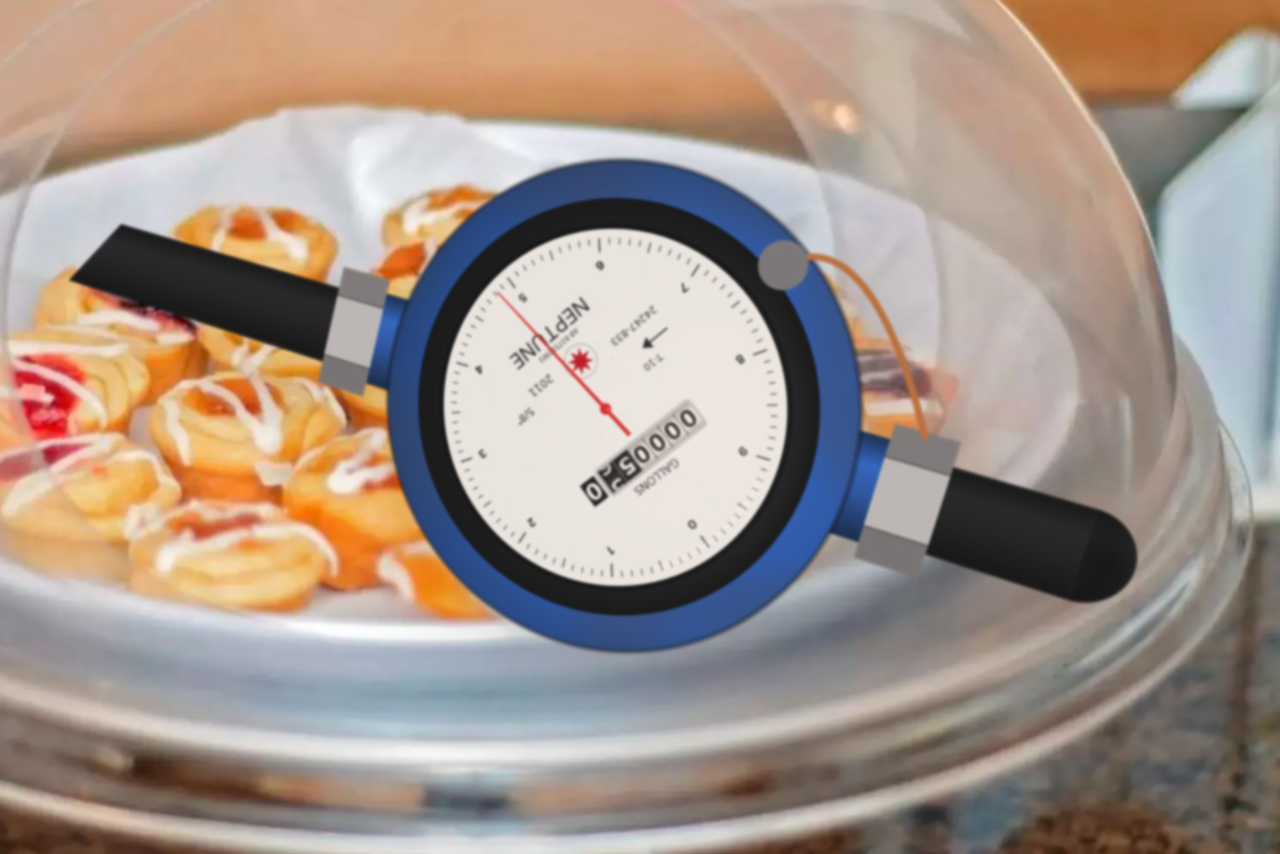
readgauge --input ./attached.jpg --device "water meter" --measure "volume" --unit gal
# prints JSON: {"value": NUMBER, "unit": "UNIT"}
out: {"value": 554.8, "unit": "gal"}
